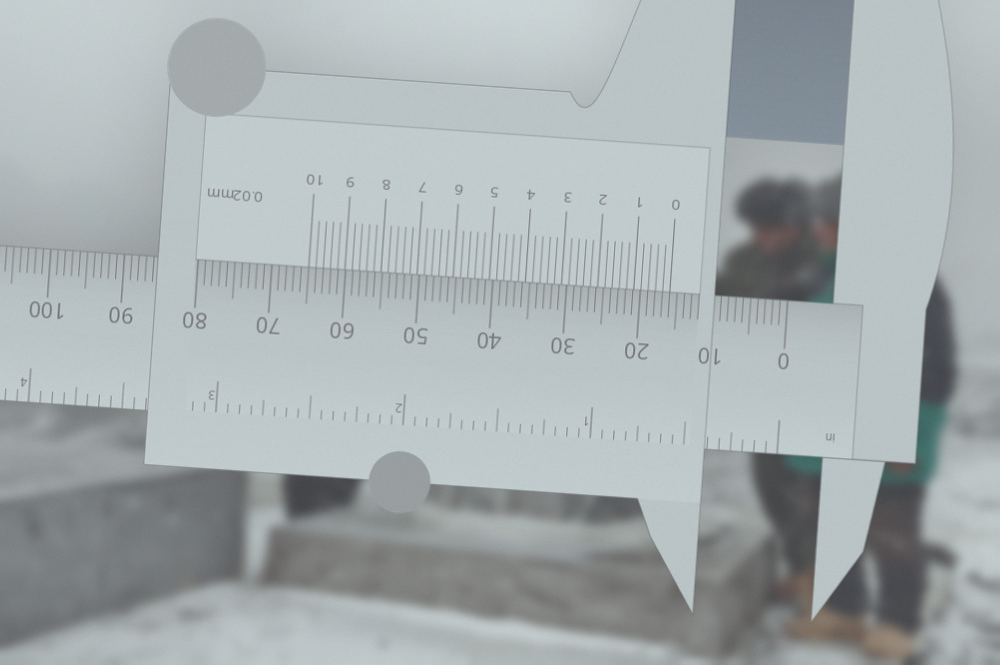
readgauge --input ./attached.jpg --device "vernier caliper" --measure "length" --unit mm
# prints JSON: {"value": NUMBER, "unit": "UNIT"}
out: {"value": 16.0, "unit": "mm"}
